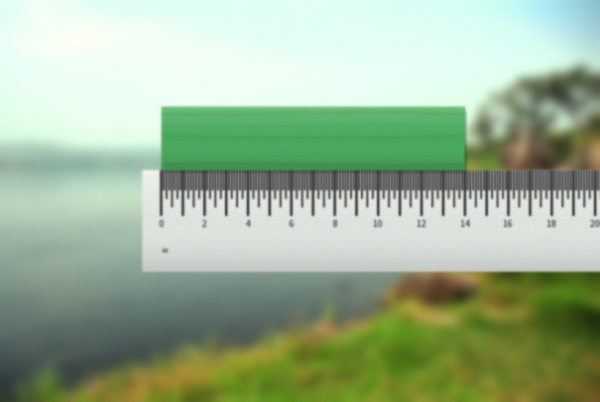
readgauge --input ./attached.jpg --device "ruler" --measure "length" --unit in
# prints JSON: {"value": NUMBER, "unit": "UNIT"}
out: {"value": 14, "unit": "in"}
